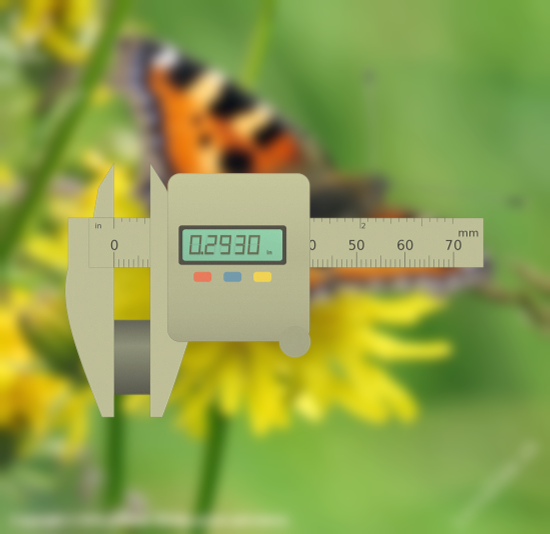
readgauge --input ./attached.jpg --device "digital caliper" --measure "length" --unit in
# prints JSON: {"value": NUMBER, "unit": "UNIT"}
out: {"value": 0.2930, "unit": "in"}
